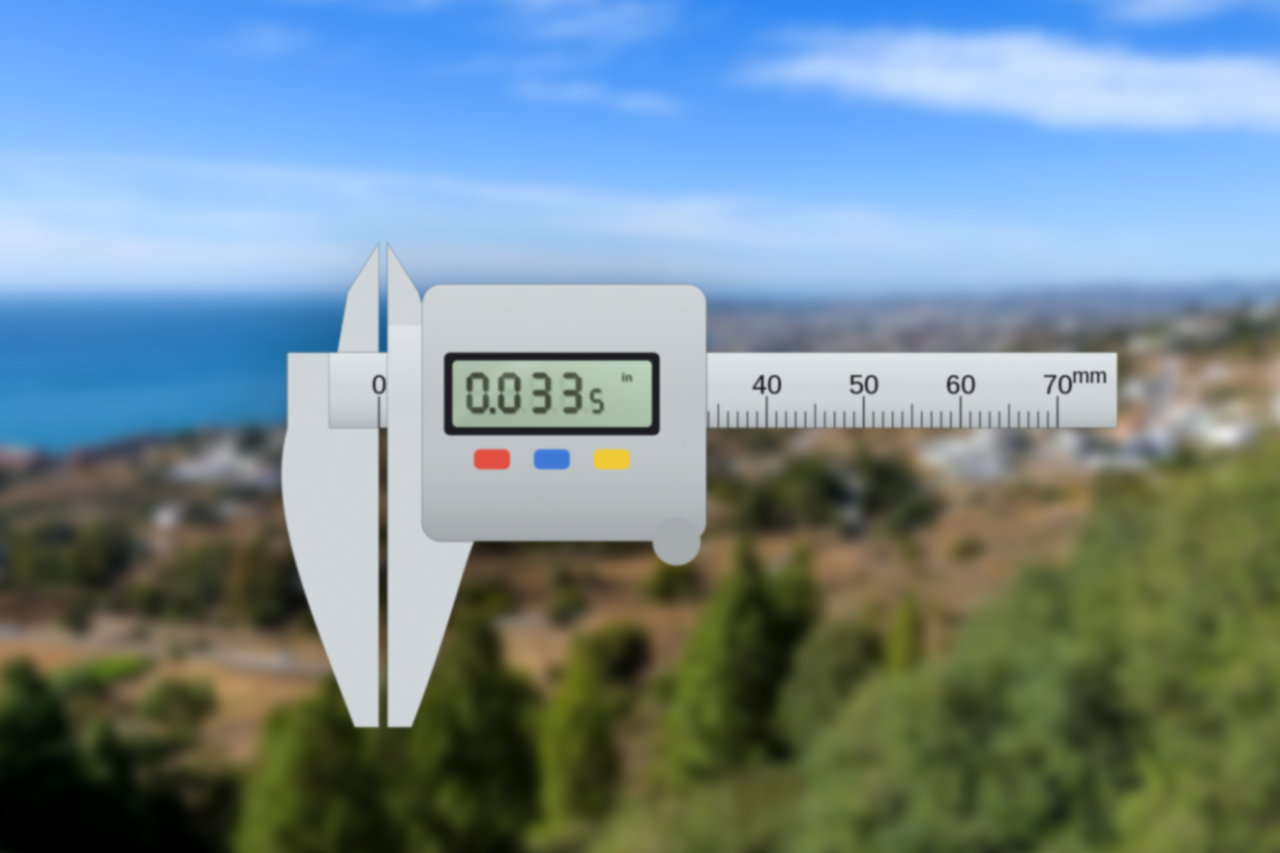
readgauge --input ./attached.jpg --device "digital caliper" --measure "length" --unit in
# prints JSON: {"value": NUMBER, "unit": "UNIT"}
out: {"value": 0.0335, "unit": "in"}
